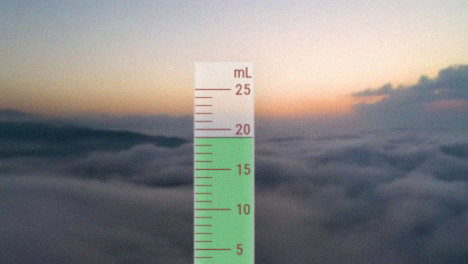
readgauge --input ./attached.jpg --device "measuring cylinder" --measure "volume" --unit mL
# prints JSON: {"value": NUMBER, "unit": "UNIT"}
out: {"value": 19, "unit": "mL"}
